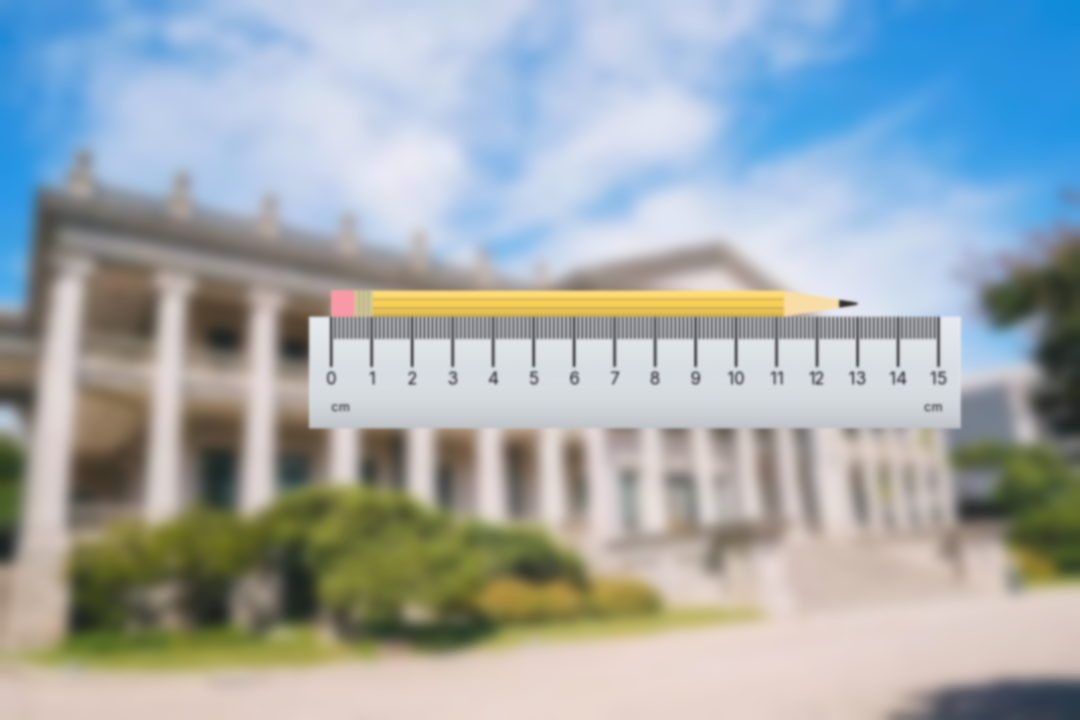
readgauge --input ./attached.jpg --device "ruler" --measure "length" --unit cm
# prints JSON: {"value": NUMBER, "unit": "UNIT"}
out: {"value": 13, "unit": "cm"}
